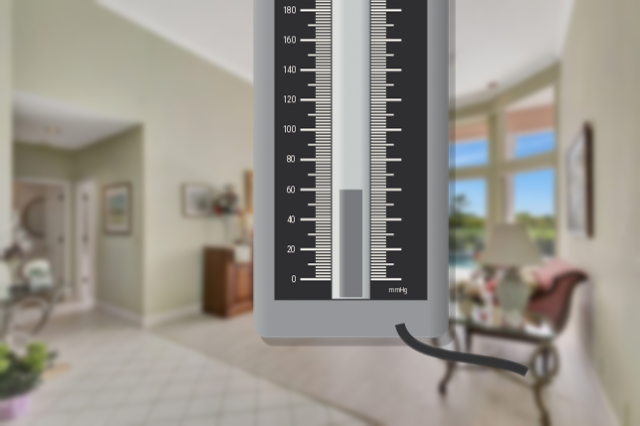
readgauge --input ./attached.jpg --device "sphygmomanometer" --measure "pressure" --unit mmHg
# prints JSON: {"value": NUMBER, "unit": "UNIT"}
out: {"value": 60, "unit": "mmHg"}
